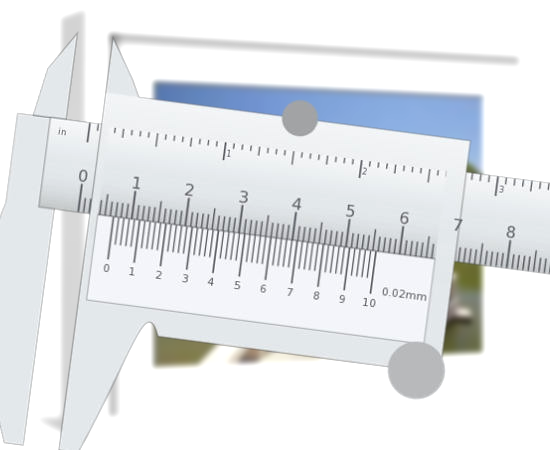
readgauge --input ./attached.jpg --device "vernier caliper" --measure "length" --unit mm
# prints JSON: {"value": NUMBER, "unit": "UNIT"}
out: {"value": 6.6, "unit": "mm"}
